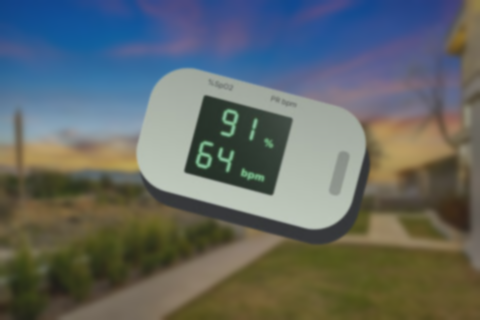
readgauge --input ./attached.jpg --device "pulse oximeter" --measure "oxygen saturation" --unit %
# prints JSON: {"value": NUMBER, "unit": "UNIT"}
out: {"value": 91, "unit": "%"}
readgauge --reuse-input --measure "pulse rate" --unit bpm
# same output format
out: {"value": 64, "unit": "bpm"}
